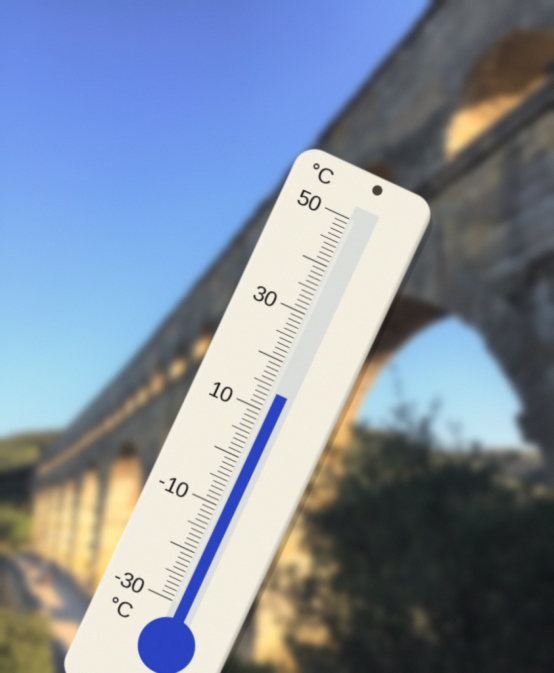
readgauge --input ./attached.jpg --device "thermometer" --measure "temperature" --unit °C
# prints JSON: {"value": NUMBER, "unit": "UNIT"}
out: {"value": 14, "unit": "°C"}
